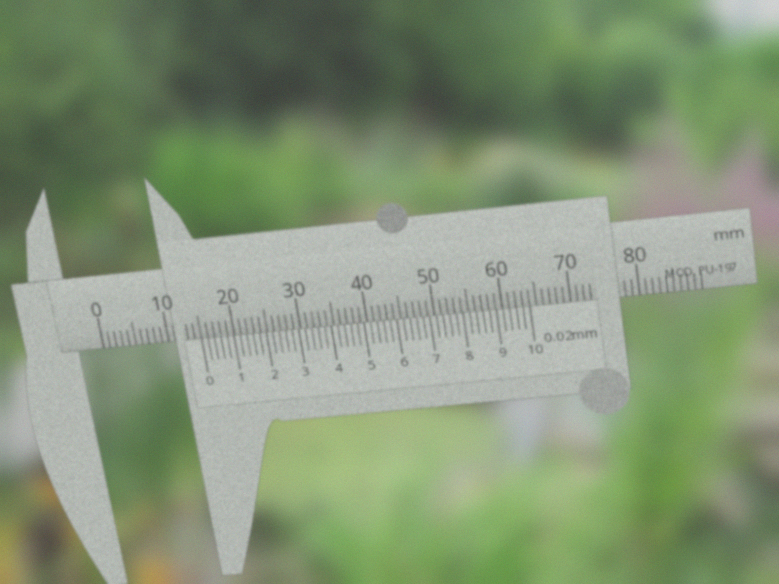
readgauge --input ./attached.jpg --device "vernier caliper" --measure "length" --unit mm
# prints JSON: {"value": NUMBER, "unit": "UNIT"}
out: {"value": 15.0, "unit": "mm"}
